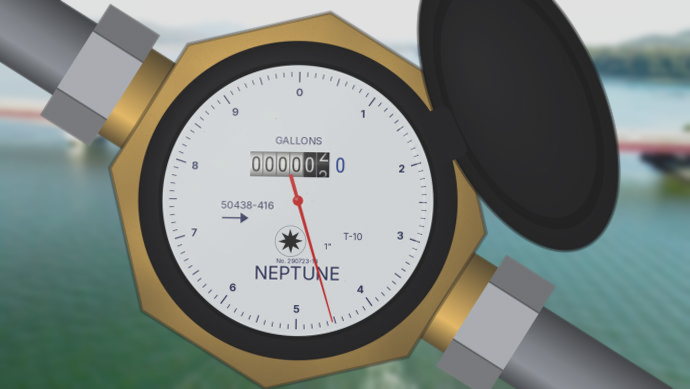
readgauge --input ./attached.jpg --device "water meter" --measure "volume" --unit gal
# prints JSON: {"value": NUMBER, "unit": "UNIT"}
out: {"value": 24.5, "unit": "gal"}
